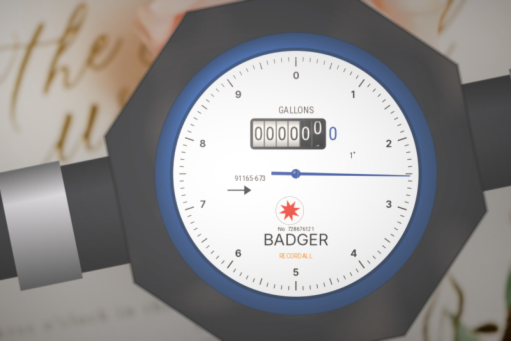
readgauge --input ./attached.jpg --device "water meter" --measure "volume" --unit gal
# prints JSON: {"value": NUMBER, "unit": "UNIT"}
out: {"value": 2.5, "unit": "gal"}
